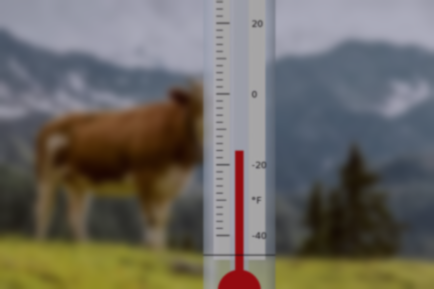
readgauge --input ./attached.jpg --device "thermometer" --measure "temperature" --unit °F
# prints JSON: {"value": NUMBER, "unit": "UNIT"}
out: {"value": -16, "unit": "°F"}
